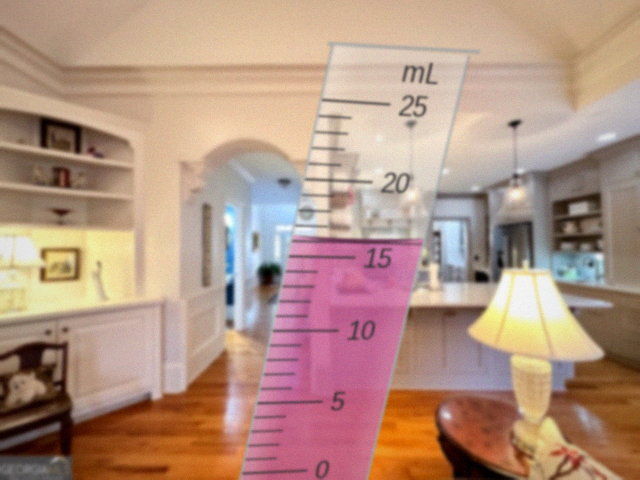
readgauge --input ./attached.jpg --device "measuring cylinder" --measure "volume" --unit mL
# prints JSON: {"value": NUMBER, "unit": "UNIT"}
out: {"value": 16, "unit": "mL"}
